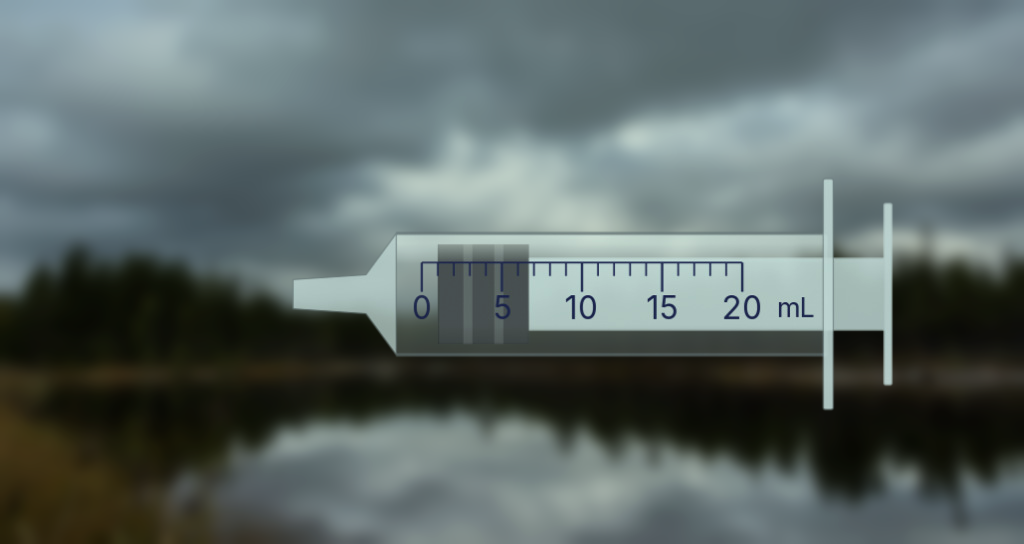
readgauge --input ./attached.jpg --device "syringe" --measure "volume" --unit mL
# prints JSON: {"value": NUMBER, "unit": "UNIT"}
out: {"value": 1, "unit": "mL"}
